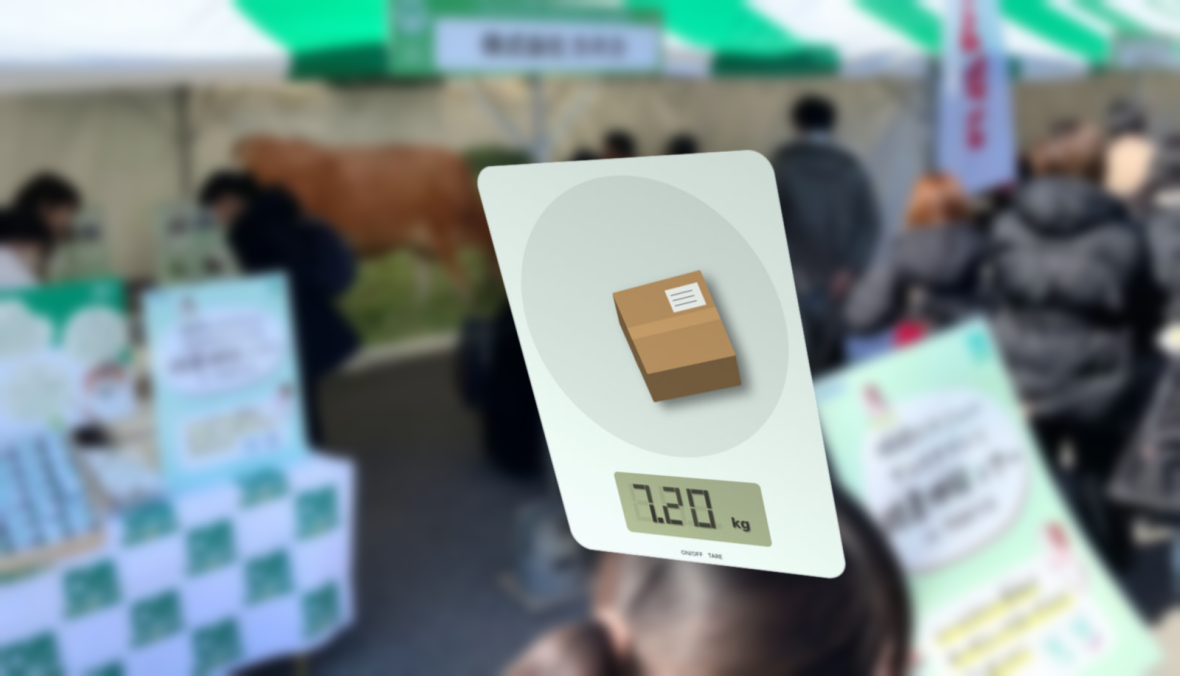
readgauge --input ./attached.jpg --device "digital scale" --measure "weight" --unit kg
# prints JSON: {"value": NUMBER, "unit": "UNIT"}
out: {"value": 7.20, "unit": "kg"}
